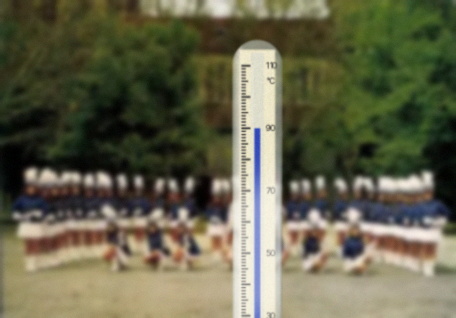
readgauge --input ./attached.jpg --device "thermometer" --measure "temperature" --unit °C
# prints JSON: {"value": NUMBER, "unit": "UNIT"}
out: {"value": 90, "unit": "°C"}
